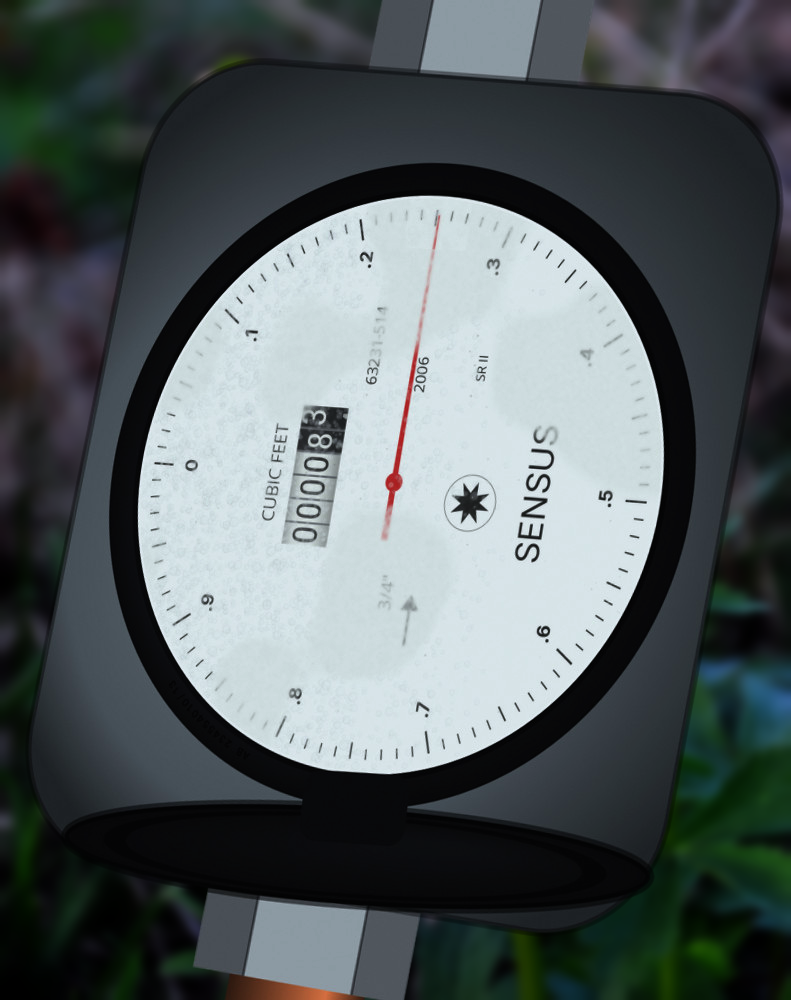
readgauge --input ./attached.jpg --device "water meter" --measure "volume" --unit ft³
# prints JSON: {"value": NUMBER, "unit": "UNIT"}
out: {"value": 83.25, "unit": "ft³"}
